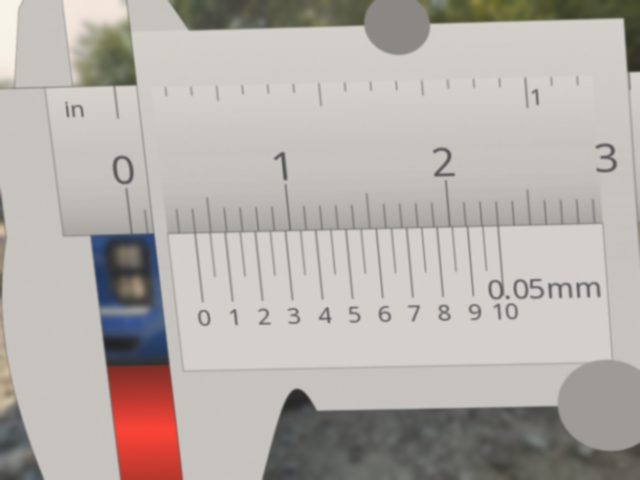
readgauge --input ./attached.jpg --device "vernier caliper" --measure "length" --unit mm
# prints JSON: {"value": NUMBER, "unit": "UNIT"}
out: {"value": 4.0, "unit": "mm"}
